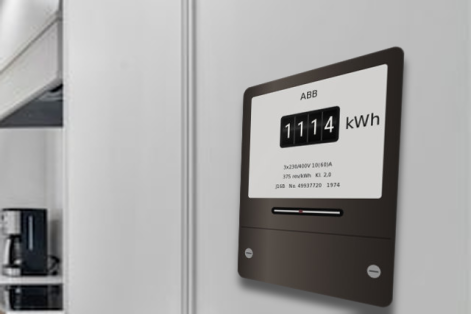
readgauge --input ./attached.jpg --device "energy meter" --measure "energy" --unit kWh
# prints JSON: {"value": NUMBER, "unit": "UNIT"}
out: {"value": 1114, "unit": "kWh"}
